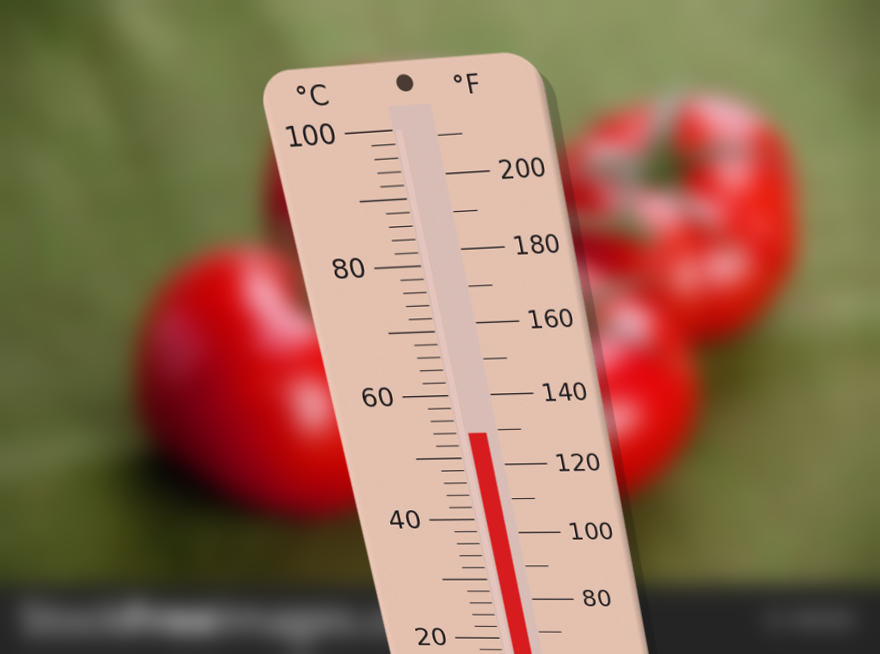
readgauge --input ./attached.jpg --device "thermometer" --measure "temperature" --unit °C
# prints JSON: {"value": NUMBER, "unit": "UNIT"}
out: {"value": 54, "unit": "°C"}
